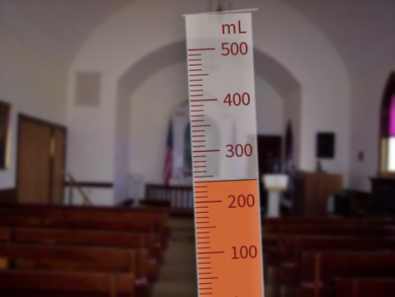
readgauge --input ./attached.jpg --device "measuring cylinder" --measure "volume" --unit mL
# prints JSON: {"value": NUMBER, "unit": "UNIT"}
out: {"value": 240, "unit": "mL"}
